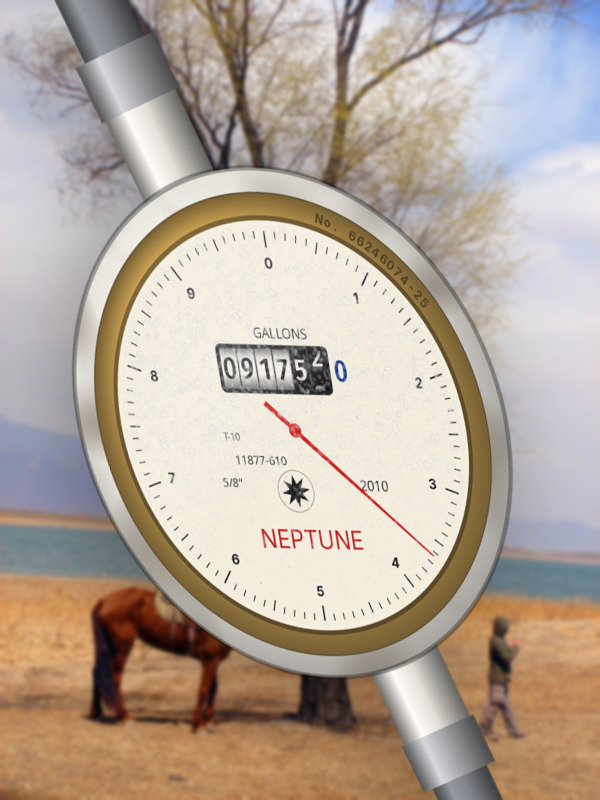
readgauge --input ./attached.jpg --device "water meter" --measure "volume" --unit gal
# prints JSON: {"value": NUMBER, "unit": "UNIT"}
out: {"value": 917523.6, "unit": "gal"}
